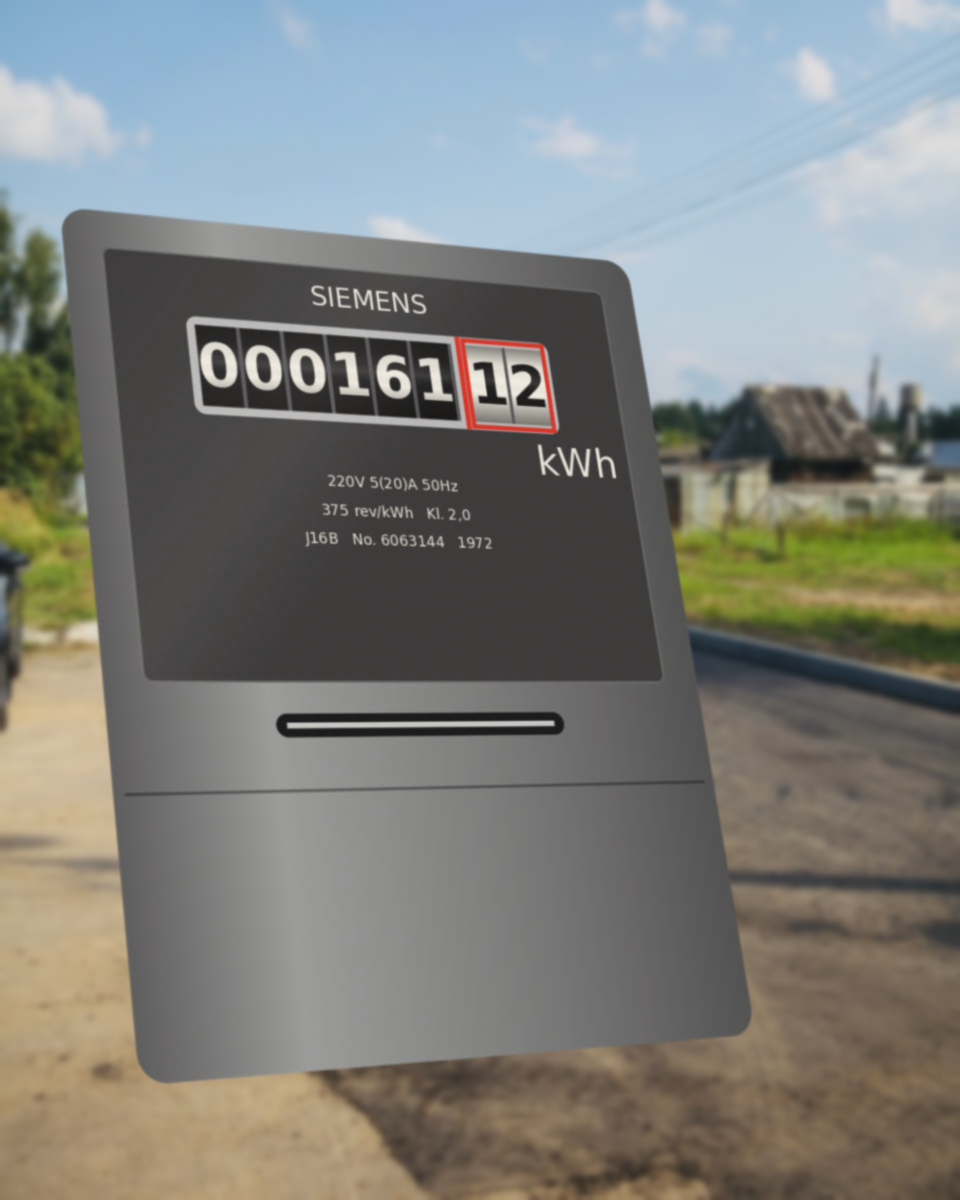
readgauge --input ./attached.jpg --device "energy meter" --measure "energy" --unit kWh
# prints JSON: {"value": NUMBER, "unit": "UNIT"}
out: {"value": 161.12, "unit": "kWh"}
